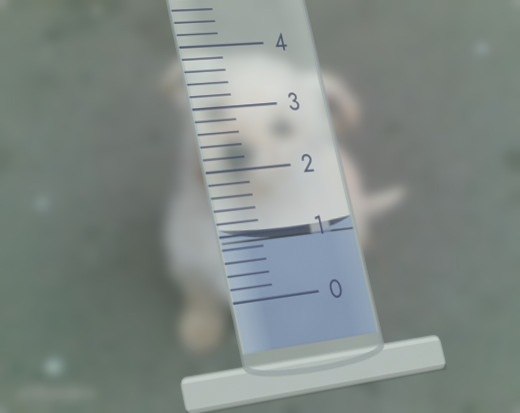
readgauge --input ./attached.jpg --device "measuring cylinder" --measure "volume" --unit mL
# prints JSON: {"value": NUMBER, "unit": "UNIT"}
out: {"value": 0.9, "unit": "mL"}
